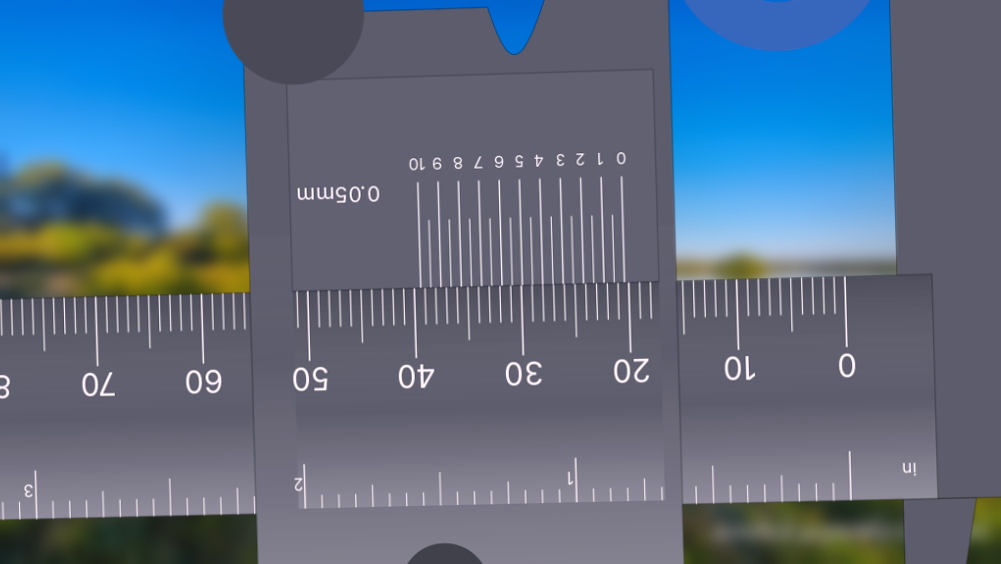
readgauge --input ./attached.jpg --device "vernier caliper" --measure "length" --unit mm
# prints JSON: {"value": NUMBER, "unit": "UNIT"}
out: {"value": 20.4, "unit": "mm"}
